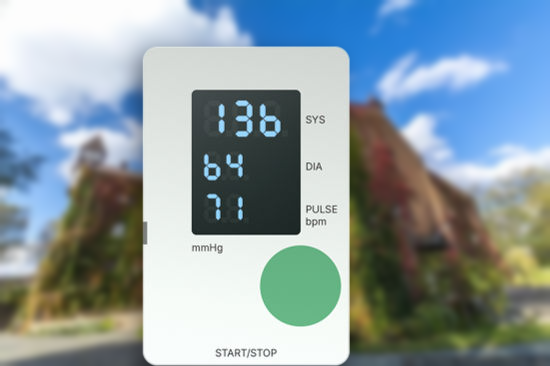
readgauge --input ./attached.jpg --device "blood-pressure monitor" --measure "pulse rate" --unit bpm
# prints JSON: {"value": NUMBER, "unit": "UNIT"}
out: {"value": 71, "unit": "bpm"}
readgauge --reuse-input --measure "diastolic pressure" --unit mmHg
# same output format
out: {"value": 64, "unit": "mmHg"}
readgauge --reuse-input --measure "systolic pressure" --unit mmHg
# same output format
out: {"value": 136, "unit": "mmHg"}
